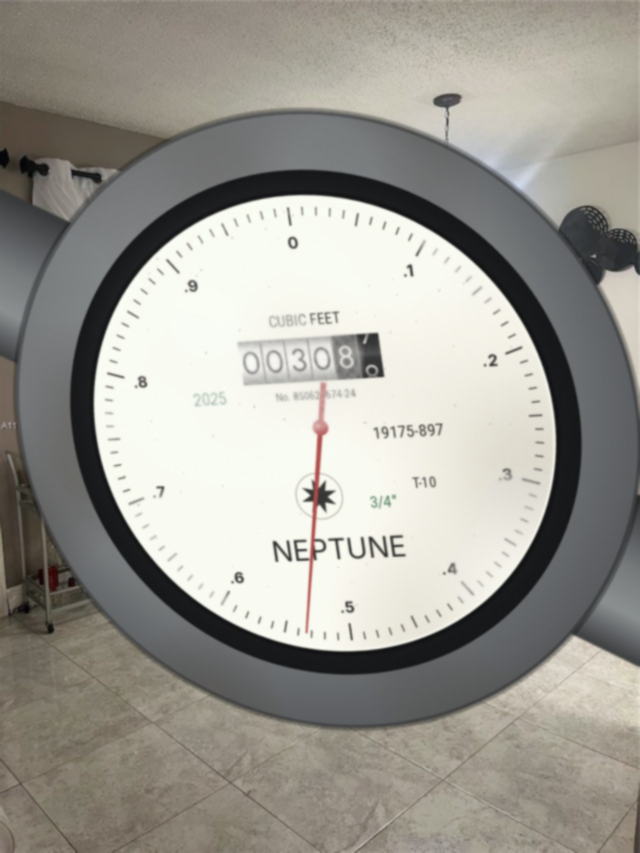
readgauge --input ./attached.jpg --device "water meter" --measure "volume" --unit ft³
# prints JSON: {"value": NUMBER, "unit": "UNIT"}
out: {"value": 3087.53, "unit": "ft³"}
